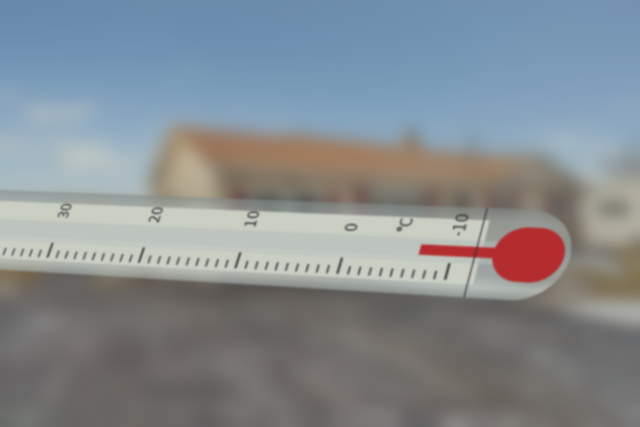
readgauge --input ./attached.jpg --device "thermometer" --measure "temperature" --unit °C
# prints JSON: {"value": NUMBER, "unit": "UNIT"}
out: {"value": -7, "unit": "°C"}
